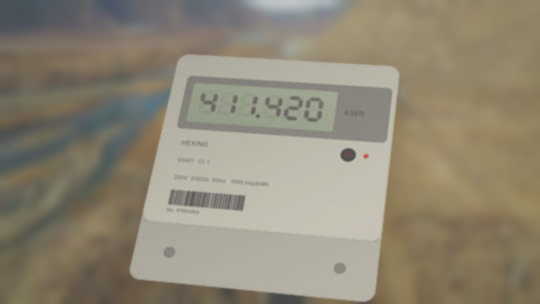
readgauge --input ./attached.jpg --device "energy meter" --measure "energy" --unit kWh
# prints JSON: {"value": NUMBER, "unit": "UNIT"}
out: {"value": 411.420, "unit": "kWh"}
